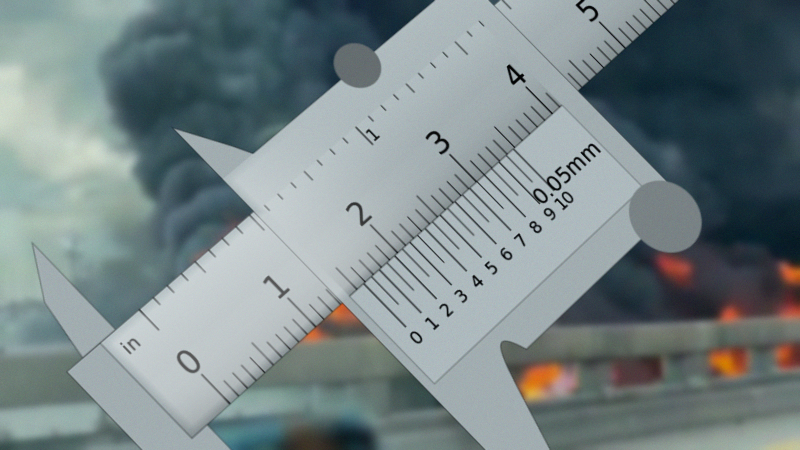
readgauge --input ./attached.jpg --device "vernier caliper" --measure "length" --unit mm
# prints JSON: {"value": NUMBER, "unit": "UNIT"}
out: {"value": 15.8, "unit": "mm"}
